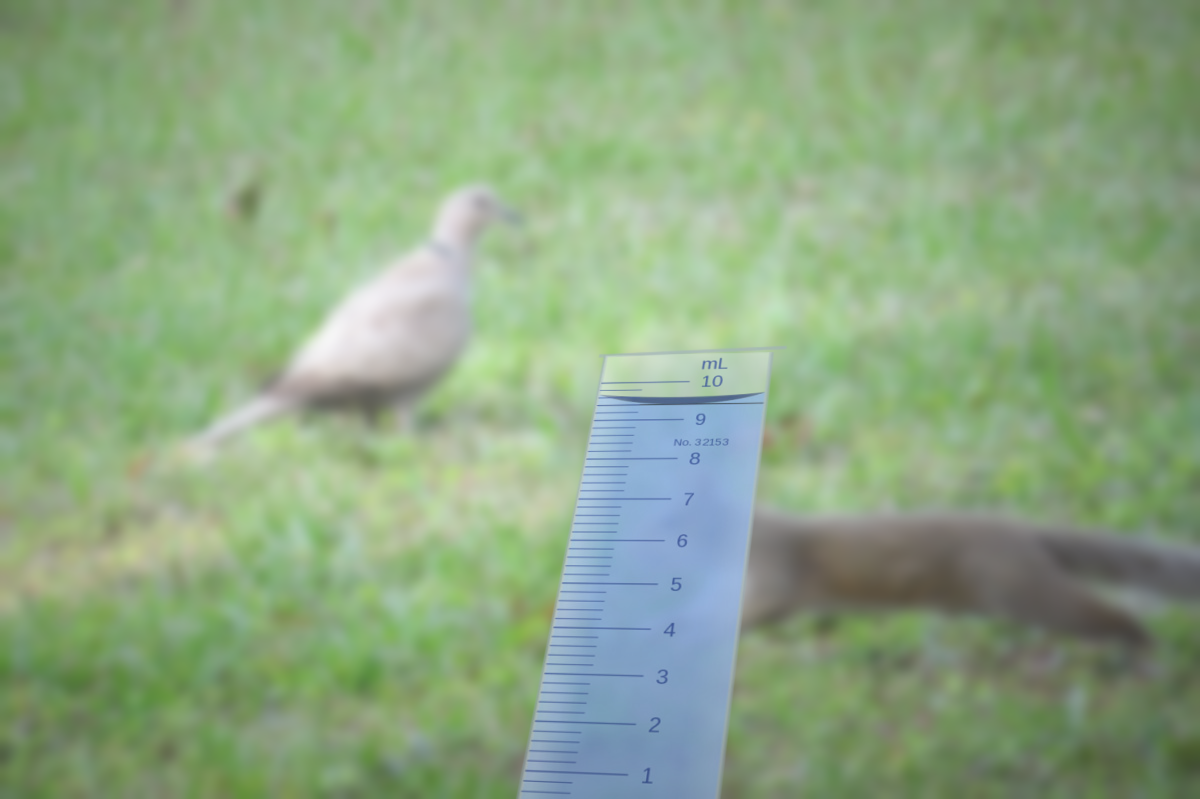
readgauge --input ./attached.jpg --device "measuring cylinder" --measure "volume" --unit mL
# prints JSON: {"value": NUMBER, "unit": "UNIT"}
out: {"value": 9.4, "unit": "mL"}
